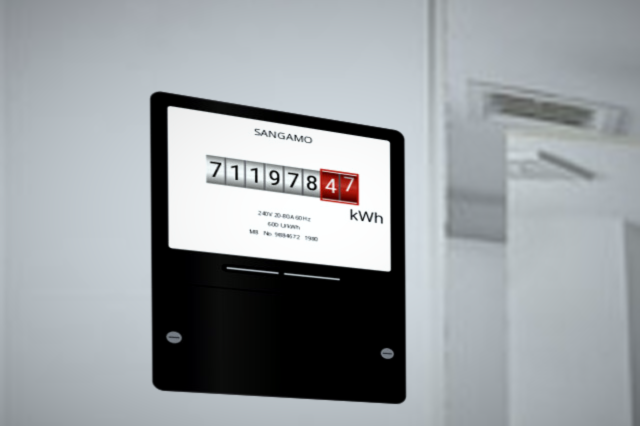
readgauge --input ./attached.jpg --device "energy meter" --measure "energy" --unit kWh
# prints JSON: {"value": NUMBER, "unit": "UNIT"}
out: {"value": 711978.47, "unit": "kWh"}
